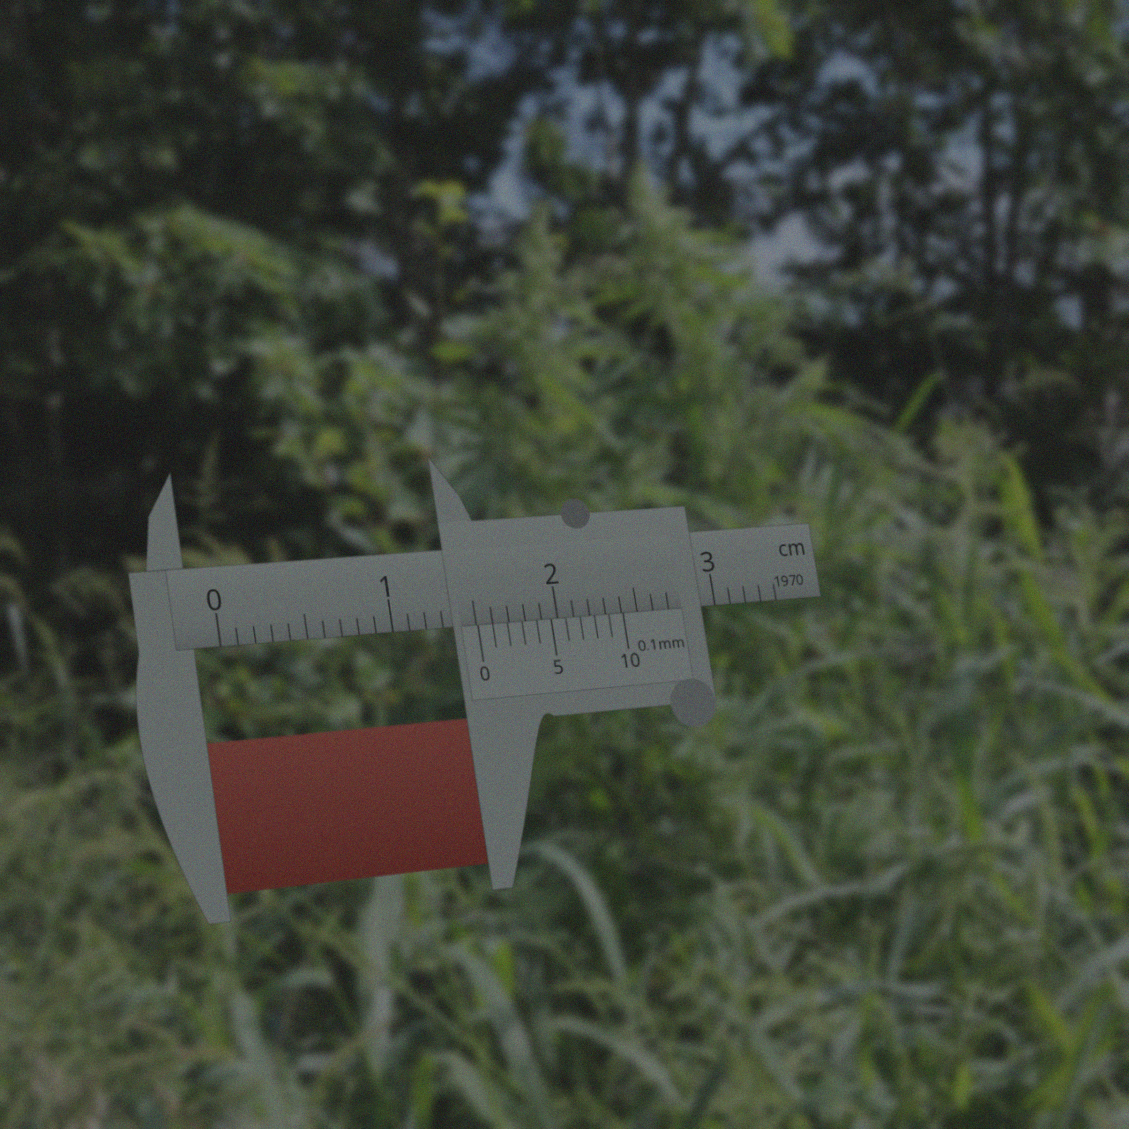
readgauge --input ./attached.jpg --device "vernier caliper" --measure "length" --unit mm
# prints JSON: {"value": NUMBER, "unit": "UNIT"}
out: {"value": 15.1, "unit": "mm"}
